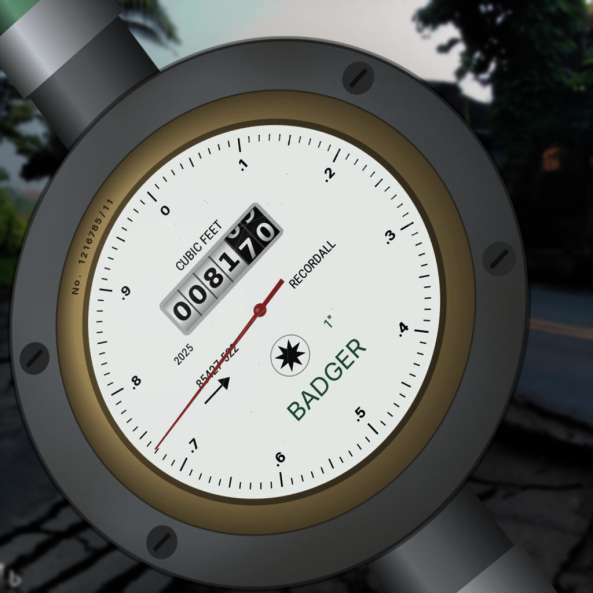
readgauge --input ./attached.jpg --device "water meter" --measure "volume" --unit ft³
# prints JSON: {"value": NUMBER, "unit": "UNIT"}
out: {"value": 8169.73, "unit": "ft³"}
